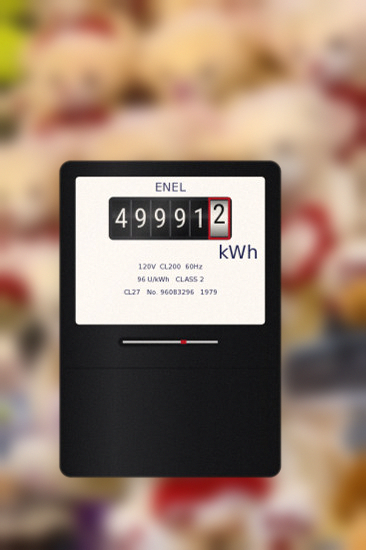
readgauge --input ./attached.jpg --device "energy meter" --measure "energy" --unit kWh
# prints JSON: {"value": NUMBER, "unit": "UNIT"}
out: {"value": 49991.2, "unit": "kWh"}
